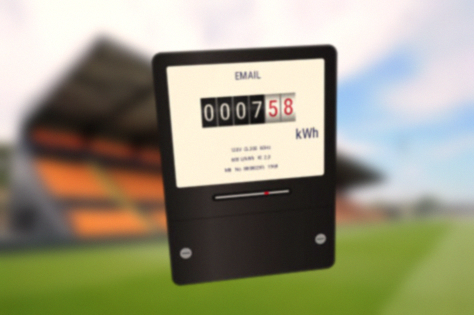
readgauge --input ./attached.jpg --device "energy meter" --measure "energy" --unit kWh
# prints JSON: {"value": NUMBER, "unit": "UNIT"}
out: {"value": 7.58, "unit": "kWh"}
